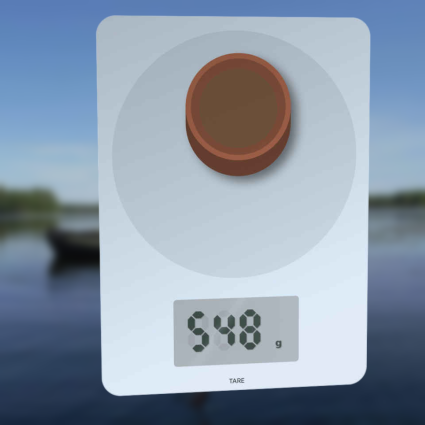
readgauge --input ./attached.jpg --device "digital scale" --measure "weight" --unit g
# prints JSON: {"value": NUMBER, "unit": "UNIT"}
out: {"value": 548, "unit": "g"}
